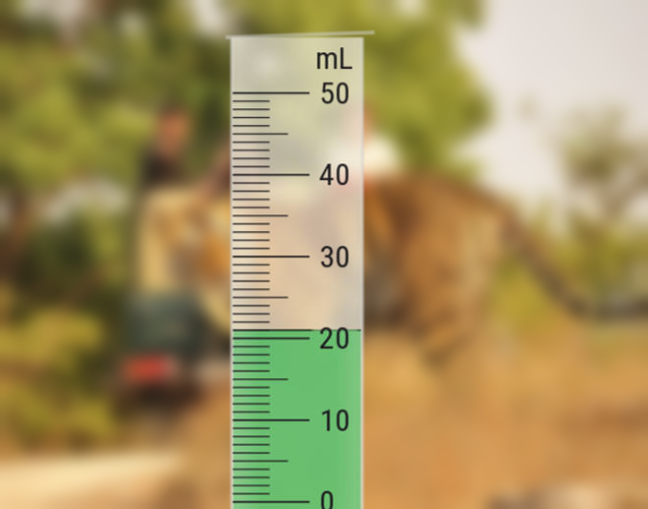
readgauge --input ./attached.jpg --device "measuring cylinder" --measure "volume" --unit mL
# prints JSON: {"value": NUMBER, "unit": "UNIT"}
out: {"value": 21, "unit": "mL"}
